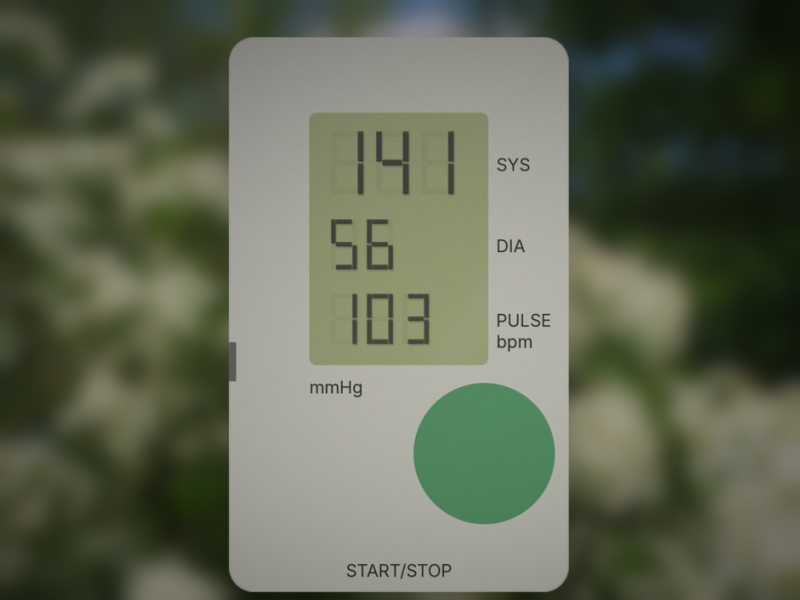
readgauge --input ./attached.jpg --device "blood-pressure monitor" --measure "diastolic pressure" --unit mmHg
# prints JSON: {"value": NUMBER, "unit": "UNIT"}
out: {"value": 56, "unit": "mmHg"}
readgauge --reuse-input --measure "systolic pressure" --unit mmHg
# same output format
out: {"value": 141, "unit": "mmHg"}
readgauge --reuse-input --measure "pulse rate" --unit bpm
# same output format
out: {"value": 103, "unit": "bpm"}
